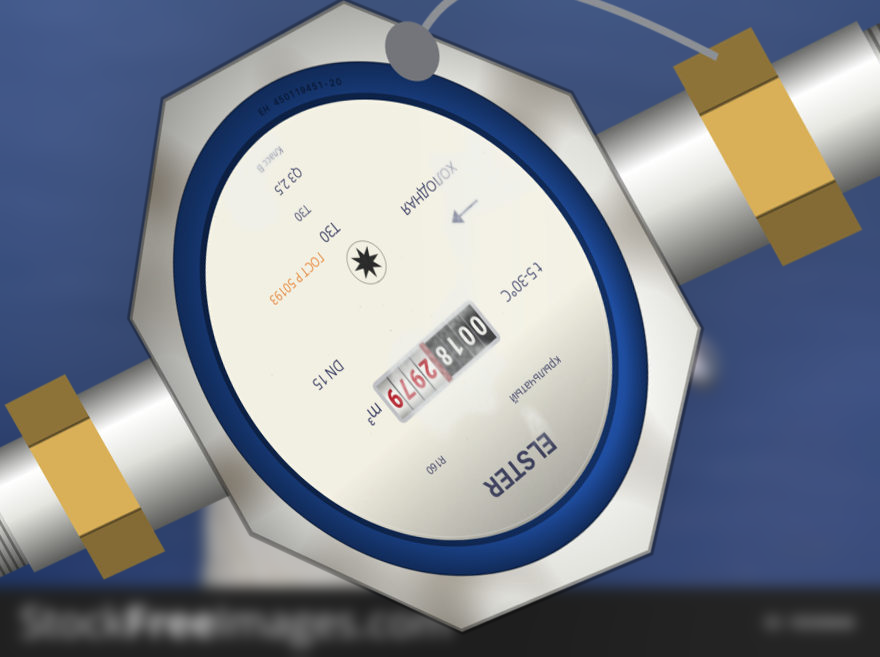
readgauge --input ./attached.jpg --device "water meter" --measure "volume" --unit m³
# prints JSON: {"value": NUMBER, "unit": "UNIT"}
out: {"value": 18.2979, "unit": "m³"}
